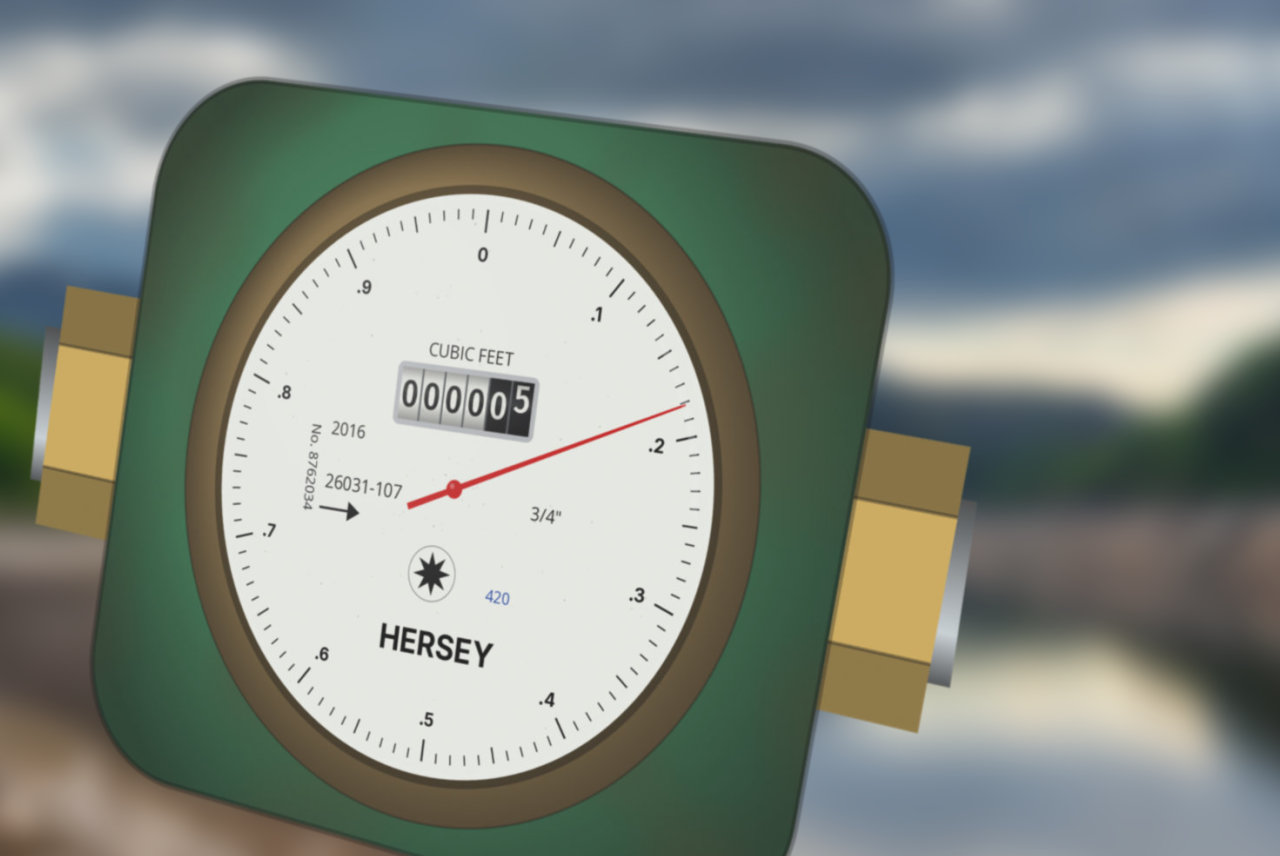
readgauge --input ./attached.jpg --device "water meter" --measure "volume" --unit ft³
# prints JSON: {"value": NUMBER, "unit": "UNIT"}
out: {"value": 5.18, "unit": "ft³"}
